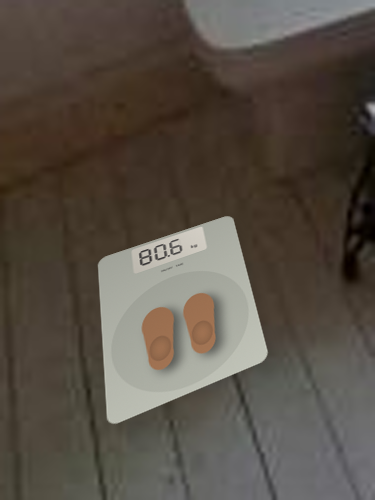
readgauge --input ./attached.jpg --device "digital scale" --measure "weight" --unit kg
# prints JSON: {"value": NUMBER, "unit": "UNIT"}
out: {"value": 80.6, "unit": "kg"}
